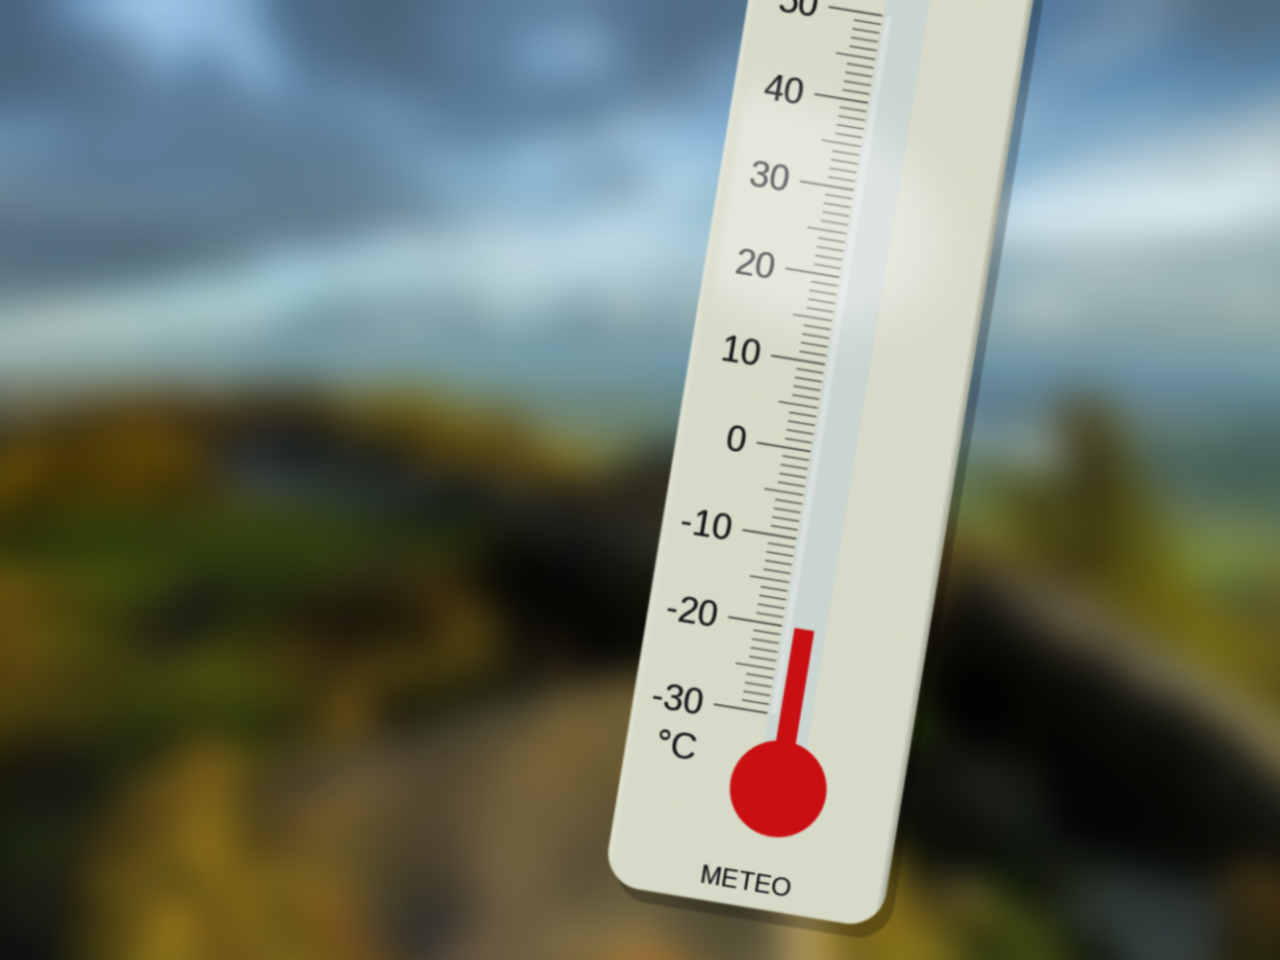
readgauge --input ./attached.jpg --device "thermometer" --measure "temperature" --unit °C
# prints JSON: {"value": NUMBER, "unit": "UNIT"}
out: {"value": -20, "unit": "°C"}
